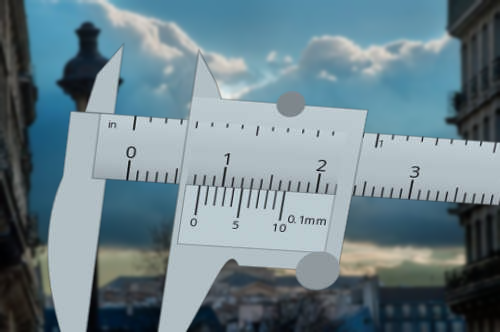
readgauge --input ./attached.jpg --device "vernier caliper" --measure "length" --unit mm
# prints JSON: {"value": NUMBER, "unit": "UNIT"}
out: {"value": 7.6, "unit": "mm"}
